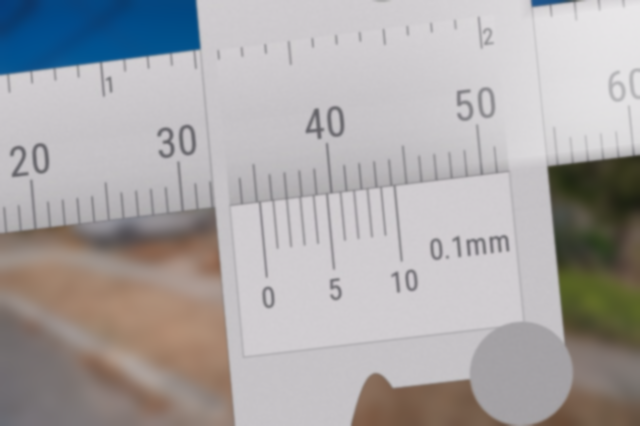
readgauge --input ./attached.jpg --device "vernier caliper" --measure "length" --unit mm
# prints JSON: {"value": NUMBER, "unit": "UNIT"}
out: {"value": 35.2, "unit": "mm"}
